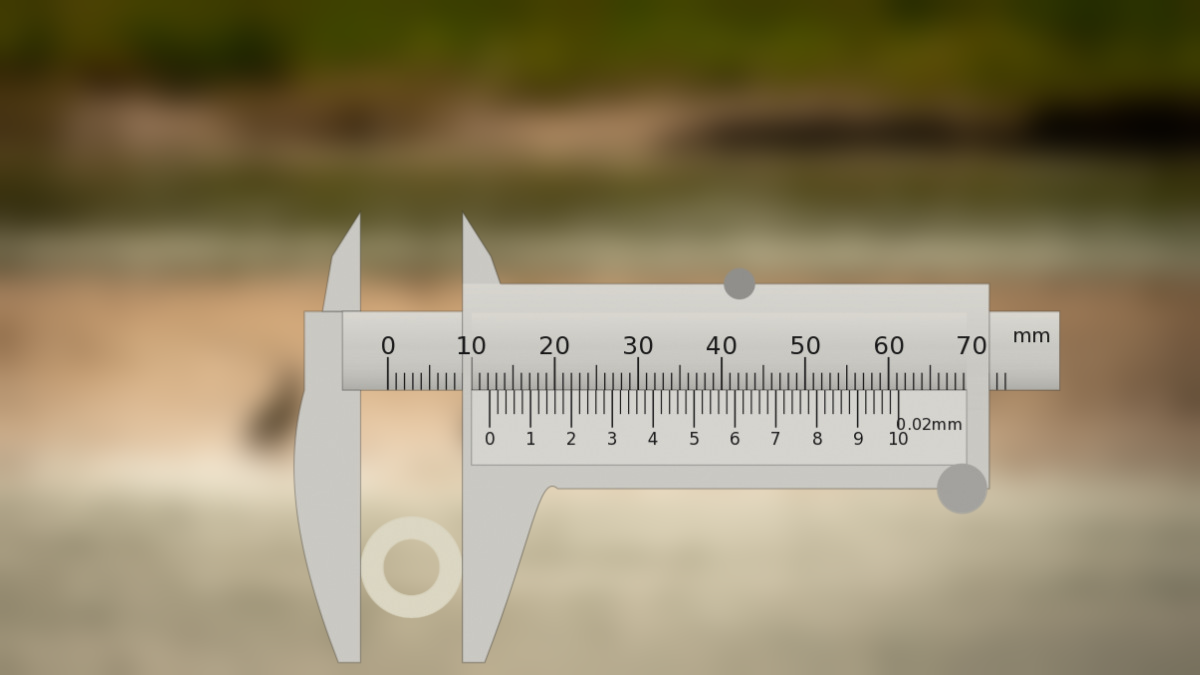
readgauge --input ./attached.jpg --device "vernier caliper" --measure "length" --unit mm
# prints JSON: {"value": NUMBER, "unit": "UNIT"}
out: {"value": 12.2, "unit": "mm"}
